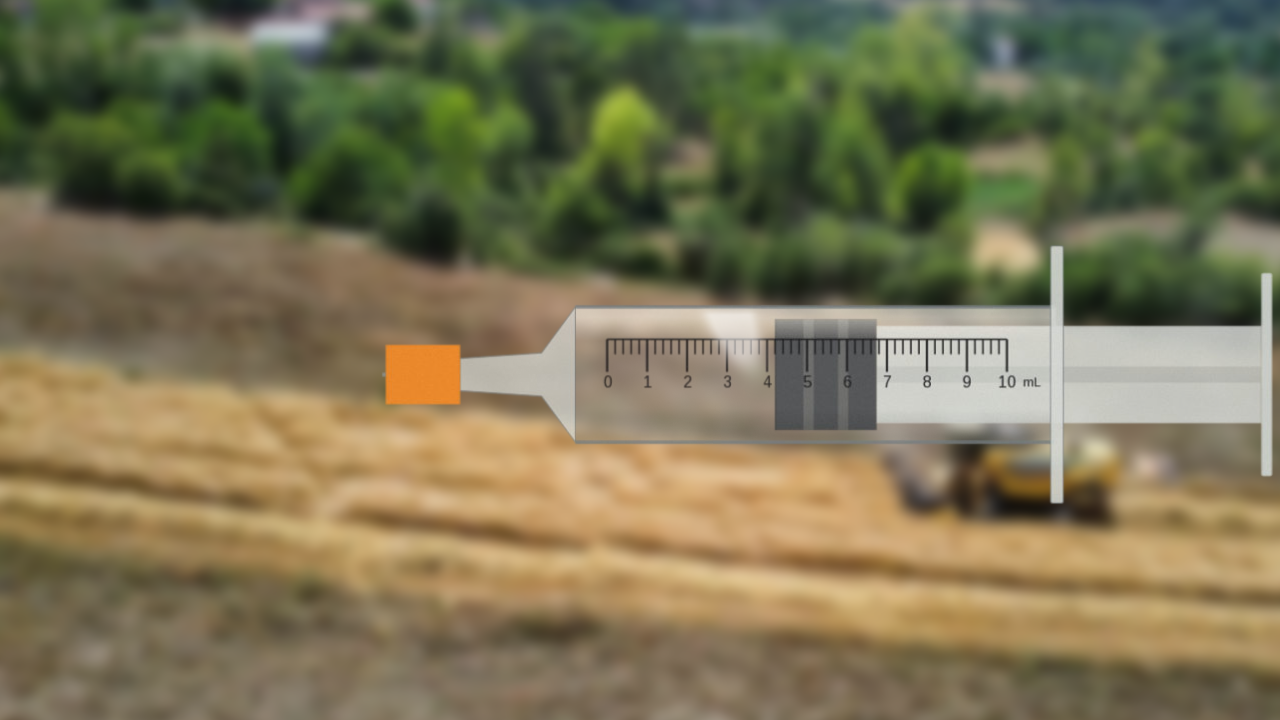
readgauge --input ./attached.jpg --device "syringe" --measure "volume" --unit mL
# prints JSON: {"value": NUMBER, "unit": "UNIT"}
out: {"value": 4.2, "unit": "mL"}
